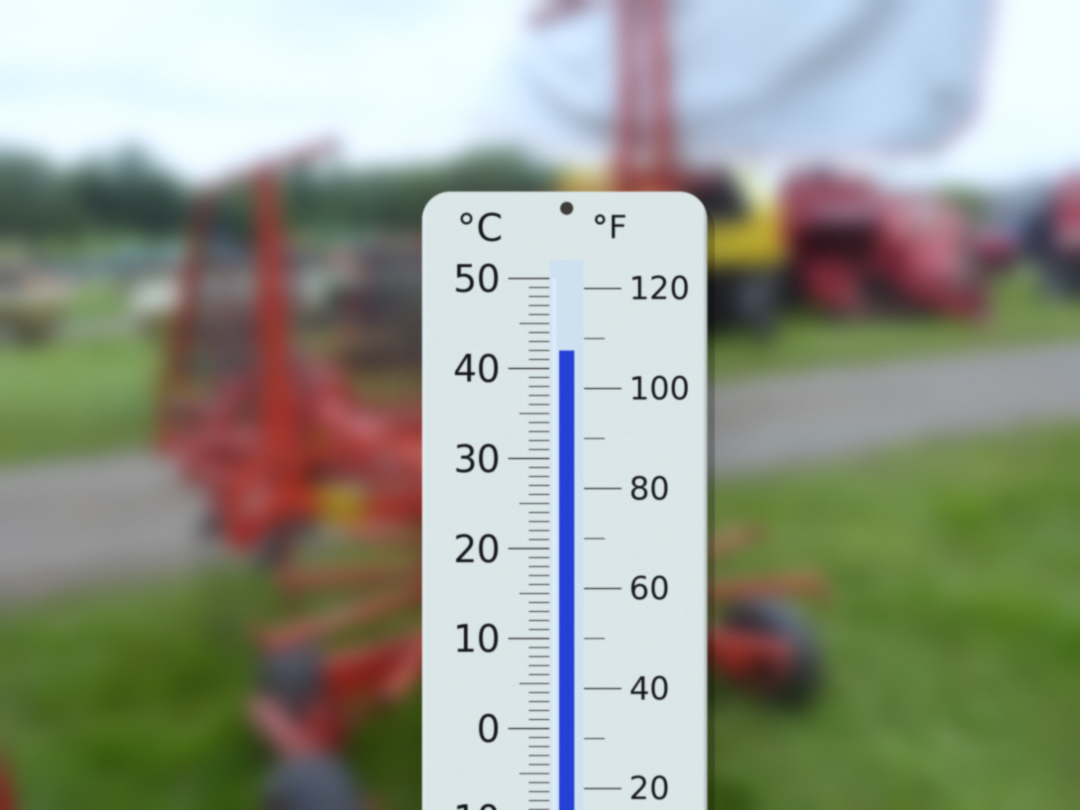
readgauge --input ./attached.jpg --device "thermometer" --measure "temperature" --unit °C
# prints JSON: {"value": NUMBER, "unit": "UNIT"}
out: {"value": 42, "unit": "°C"}
